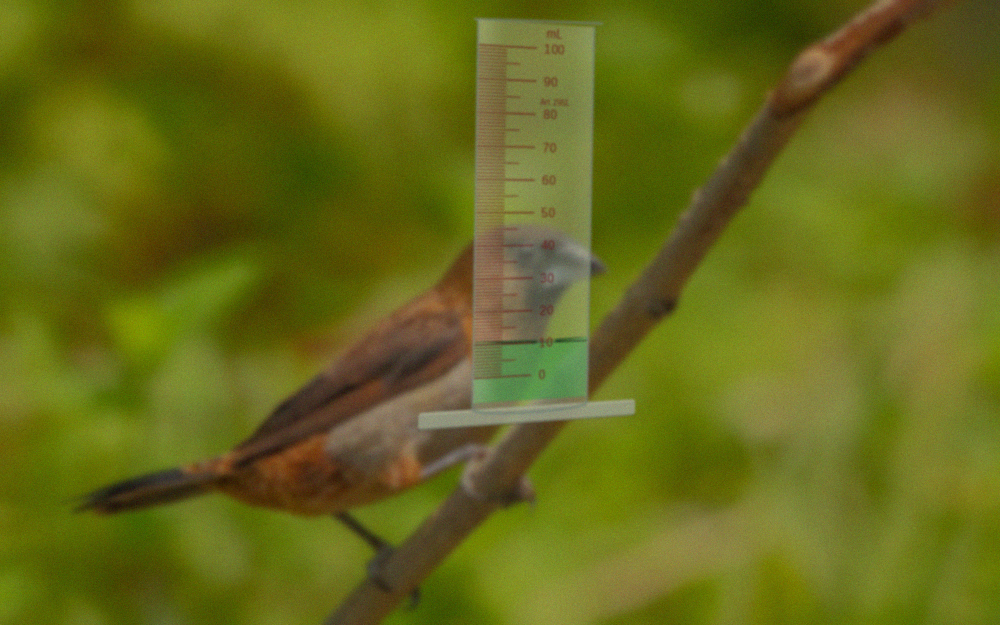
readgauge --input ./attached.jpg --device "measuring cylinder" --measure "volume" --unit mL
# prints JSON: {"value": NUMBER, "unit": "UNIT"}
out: {"value": 10, "unit": "mL"}
